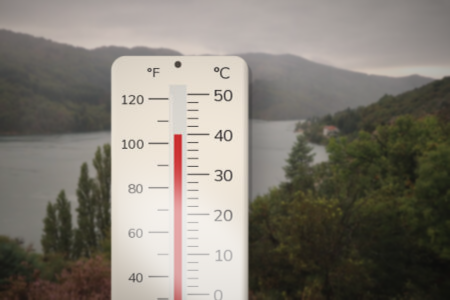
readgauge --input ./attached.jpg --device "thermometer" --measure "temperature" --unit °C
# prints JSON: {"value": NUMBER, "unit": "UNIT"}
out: {"value": 40, "unit": "°C"}
